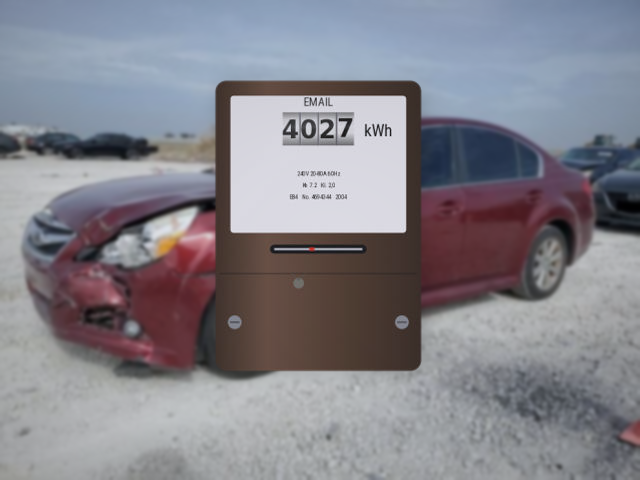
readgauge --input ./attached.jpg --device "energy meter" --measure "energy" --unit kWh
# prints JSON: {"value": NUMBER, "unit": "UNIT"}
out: {"value": 4027, "unit": "kWh"}
